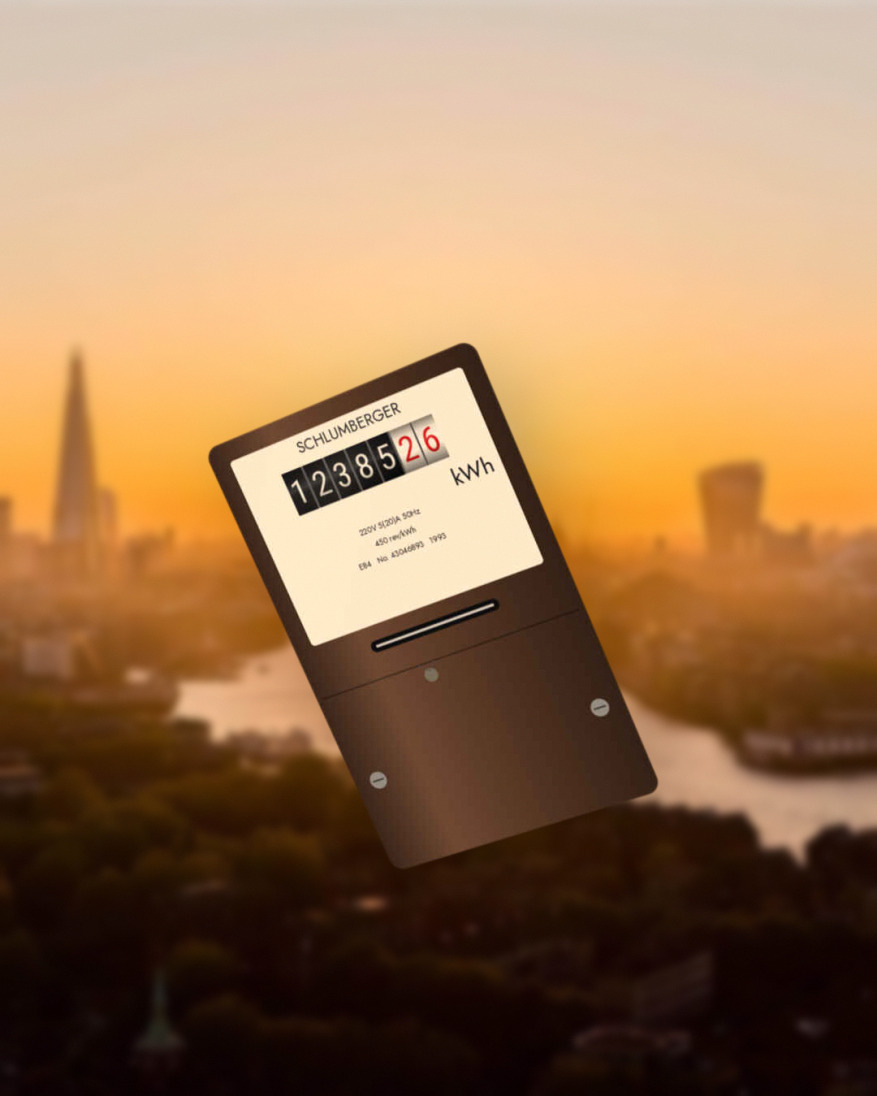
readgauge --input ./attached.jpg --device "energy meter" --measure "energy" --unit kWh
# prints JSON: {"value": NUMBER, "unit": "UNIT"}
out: {"value": 12385.26, "unit": "kWh"}
